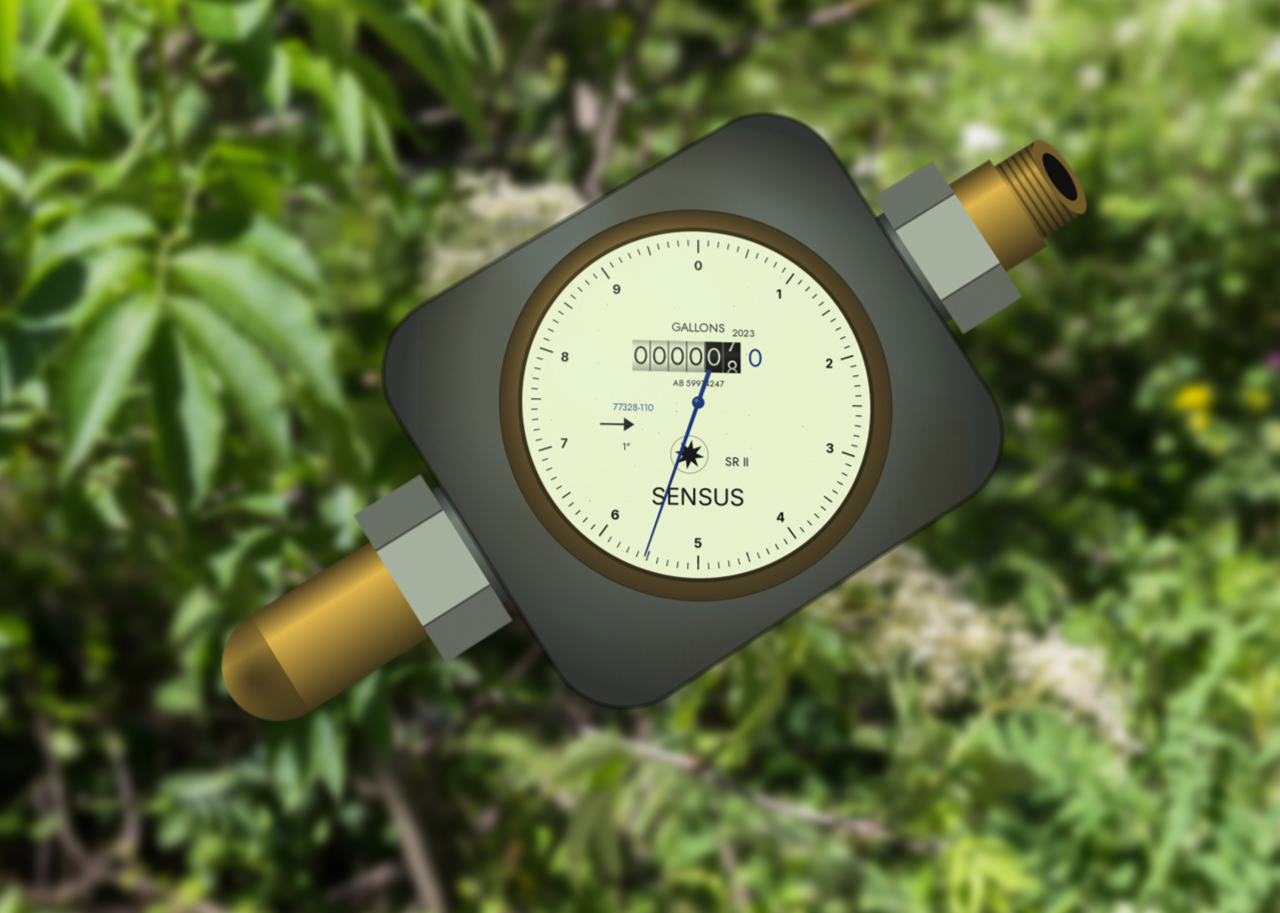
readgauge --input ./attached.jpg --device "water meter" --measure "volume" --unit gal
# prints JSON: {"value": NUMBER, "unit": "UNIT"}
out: {"value": 75.5, "unit": "gal"}
